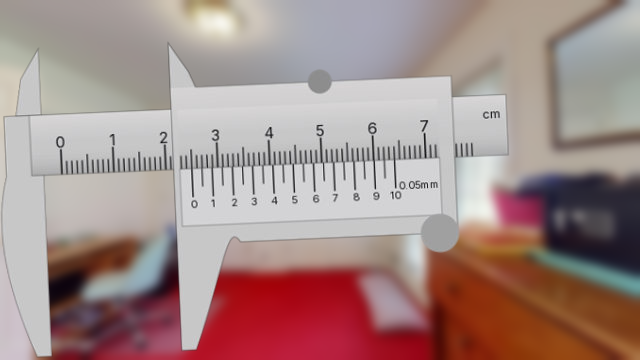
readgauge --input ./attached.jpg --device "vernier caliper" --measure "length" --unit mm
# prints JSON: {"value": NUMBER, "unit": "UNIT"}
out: {"value": 25.0, "unit": "mm"}
